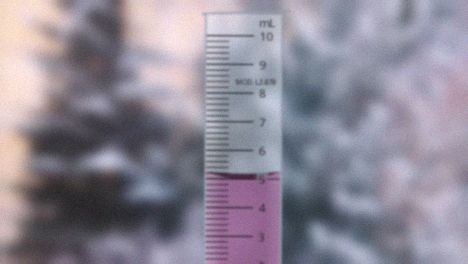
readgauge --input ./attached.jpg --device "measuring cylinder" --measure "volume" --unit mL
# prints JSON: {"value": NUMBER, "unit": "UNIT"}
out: {"value": 5, "unit": "mL"}
